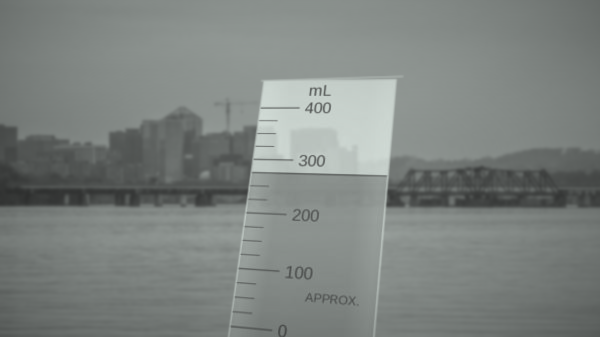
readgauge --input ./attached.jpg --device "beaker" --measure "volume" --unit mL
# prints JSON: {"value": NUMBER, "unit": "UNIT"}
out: {"value": 275, "unit": "mL"}
